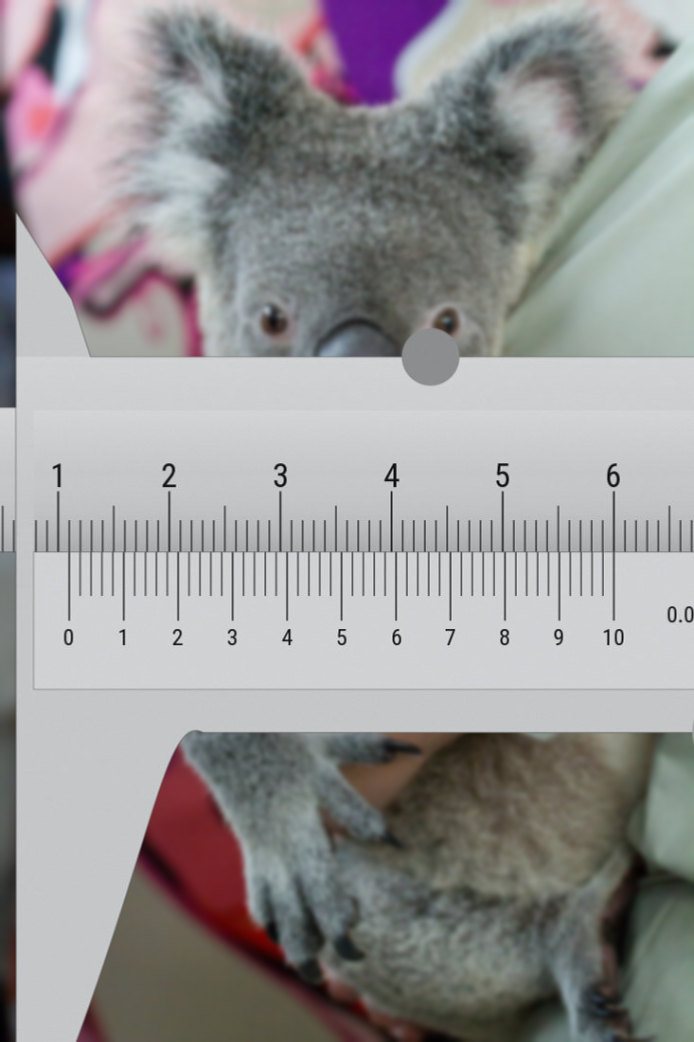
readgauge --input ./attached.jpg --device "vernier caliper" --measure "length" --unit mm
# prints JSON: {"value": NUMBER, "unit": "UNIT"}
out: {"value": 11.0, "unit": "mm"}
